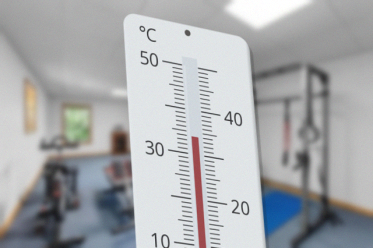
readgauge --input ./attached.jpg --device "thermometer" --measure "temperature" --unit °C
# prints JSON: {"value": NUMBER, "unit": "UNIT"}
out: {"value": 34, "unit": "°C"}
